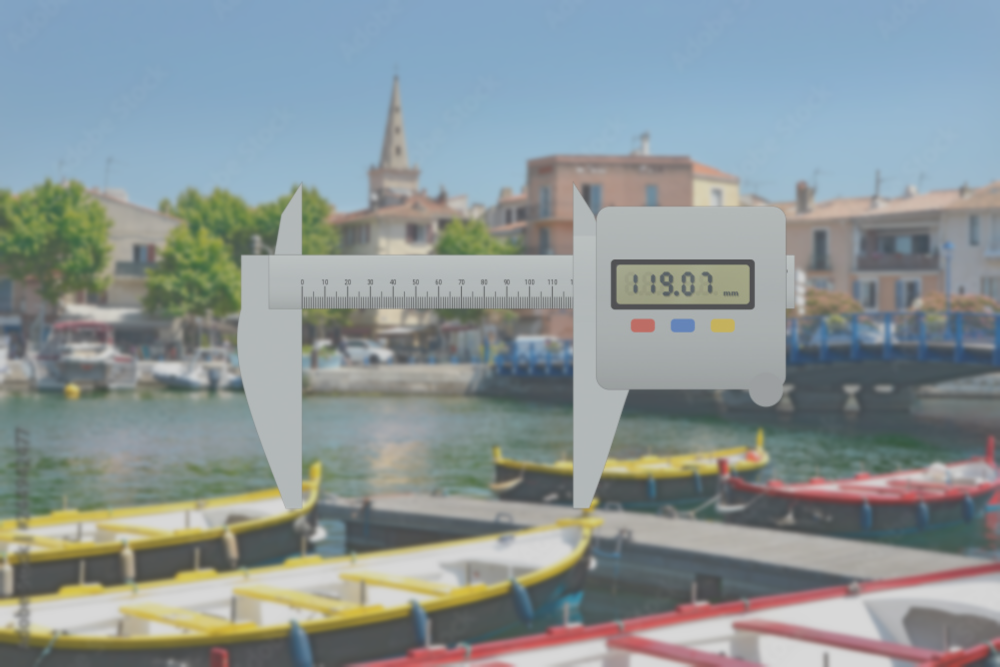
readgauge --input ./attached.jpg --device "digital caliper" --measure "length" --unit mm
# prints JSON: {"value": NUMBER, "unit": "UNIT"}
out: {"value": 119.07, "unit": "mm"}
